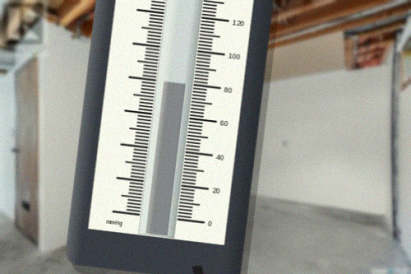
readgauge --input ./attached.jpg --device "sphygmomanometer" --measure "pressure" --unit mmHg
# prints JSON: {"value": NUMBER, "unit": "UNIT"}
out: {"value": 80, "unit": "mmHg"}
